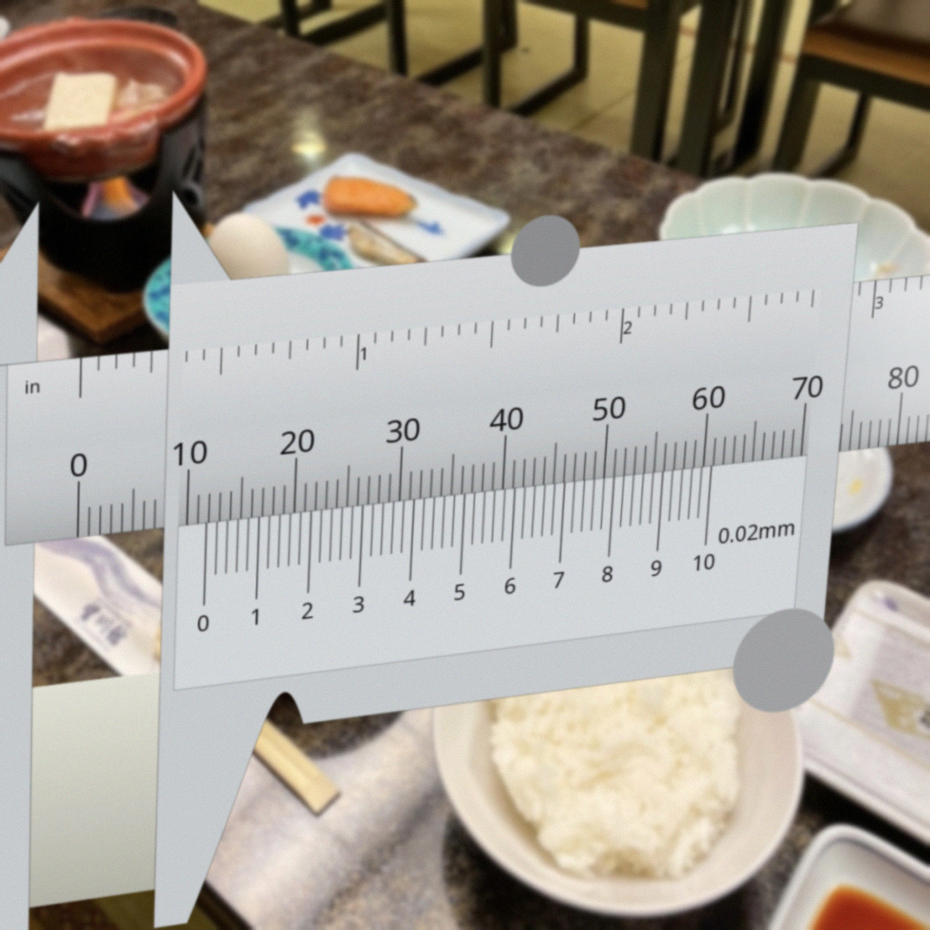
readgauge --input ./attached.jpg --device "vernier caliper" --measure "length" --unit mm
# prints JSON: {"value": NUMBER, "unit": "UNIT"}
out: {"value": 11.8, "unit": "mm"}
